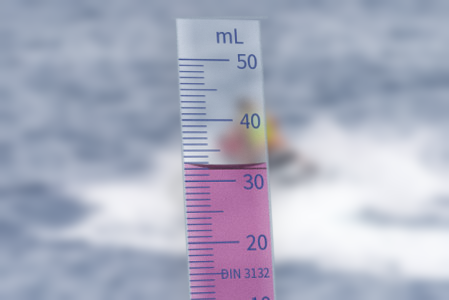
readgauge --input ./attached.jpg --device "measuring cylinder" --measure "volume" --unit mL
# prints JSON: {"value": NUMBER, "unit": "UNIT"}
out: {"value": 32, "unit": "mL"}
